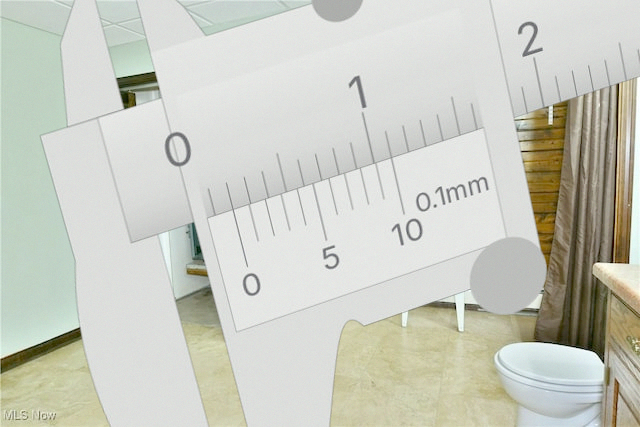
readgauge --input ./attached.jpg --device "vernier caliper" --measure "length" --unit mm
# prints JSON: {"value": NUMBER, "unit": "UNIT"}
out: {"value": 2.0, "unit": "mm"}
